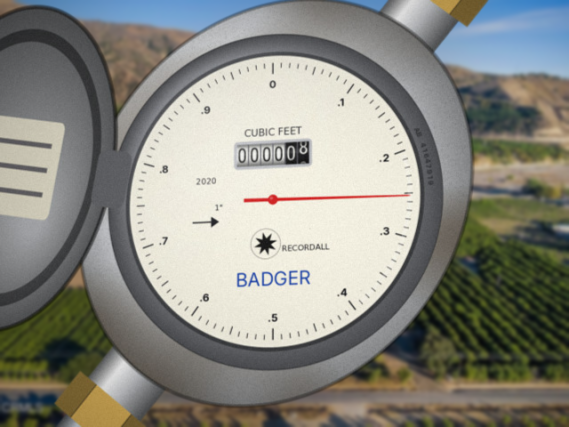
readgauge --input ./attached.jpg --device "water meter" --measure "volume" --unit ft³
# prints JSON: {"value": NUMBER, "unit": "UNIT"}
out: {"value": 8.25, "unit": "ft³"}
